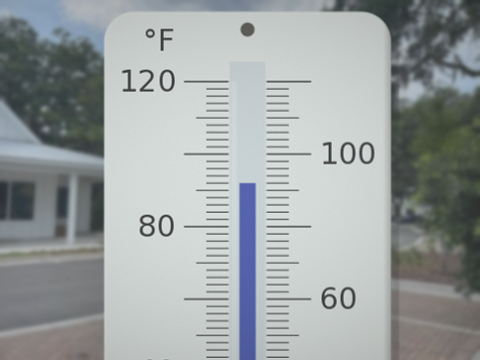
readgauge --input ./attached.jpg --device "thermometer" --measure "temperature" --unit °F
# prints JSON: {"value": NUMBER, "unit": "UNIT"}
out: {"value": 92, "unit": "°F"}
